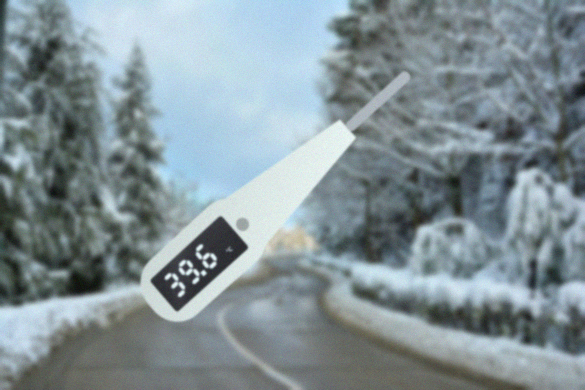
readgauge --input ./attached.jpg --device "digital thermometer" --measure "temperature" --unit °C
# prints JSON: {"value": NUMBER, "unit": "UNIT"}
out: {"value": 39.6, "unit": "°C"}
